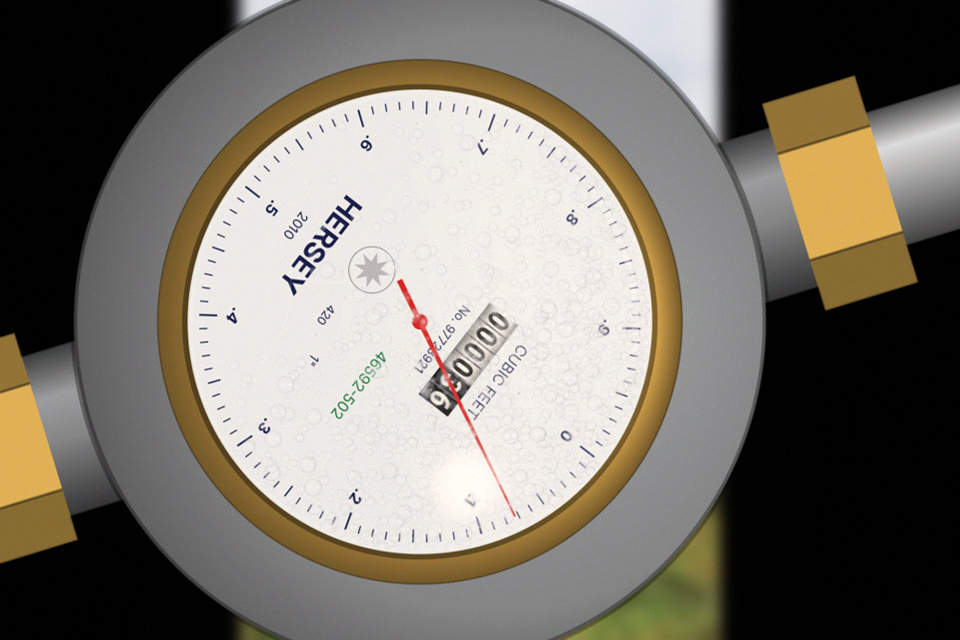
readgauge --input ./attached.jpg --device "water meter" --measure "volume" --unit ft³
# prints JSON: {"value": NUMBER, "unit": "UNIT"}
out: {"value": 36.07, "unit": "ft³"}
